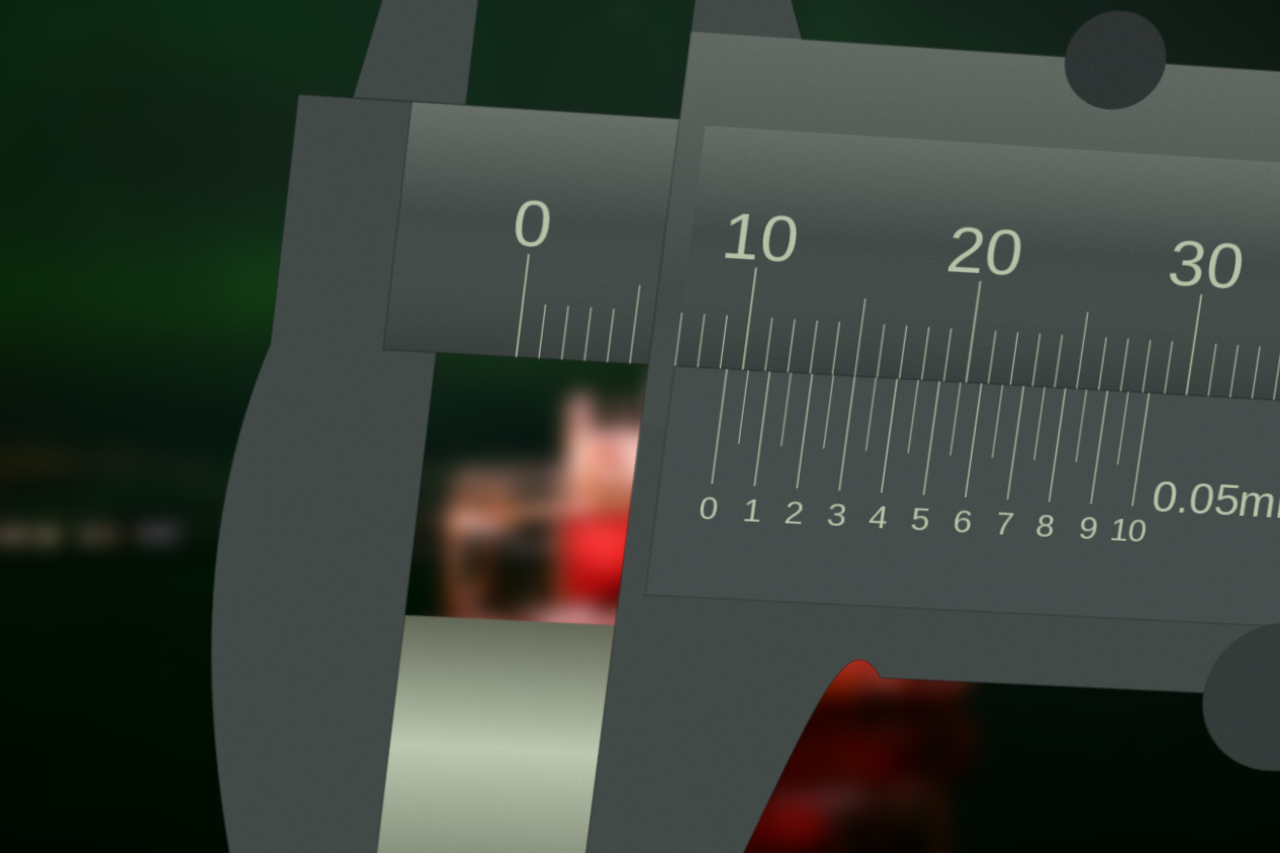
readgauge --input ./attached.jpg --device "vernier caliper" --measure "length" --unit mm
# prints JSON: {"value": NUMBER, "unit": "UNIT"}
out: {"value": 9.3, "unit": "mm"}
